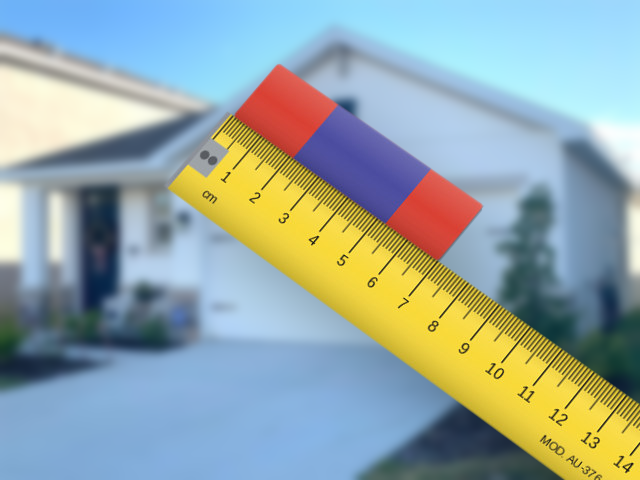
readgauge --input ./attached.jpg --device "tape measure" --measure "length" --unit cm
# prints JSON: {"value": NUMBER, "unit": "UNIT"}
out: {"value": 7, "unit": "cm"}
